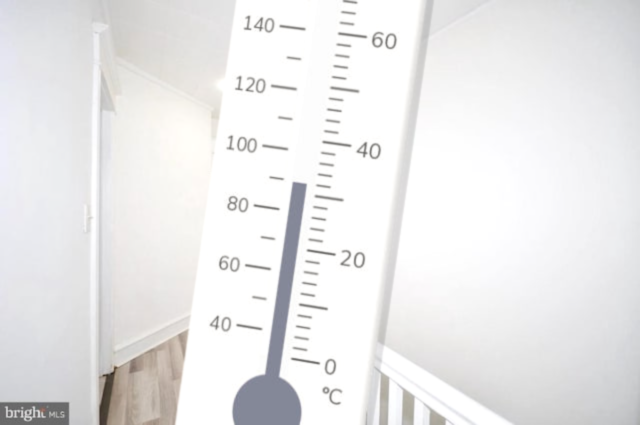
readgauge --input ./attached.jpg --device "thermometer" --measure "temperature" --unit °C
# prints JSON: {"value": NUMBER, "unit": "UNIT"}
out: {"value": 32, "unit": "°C"}
